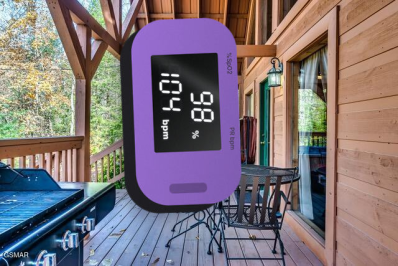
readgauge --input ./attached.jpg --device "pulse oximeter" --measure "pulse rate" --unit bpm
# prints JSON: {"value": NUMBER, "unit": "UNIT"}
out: {"value": 104, "unit": "bpm"}
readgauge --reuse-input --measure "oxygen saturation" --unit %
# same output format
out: {"value": 98, "unit": "%"}
